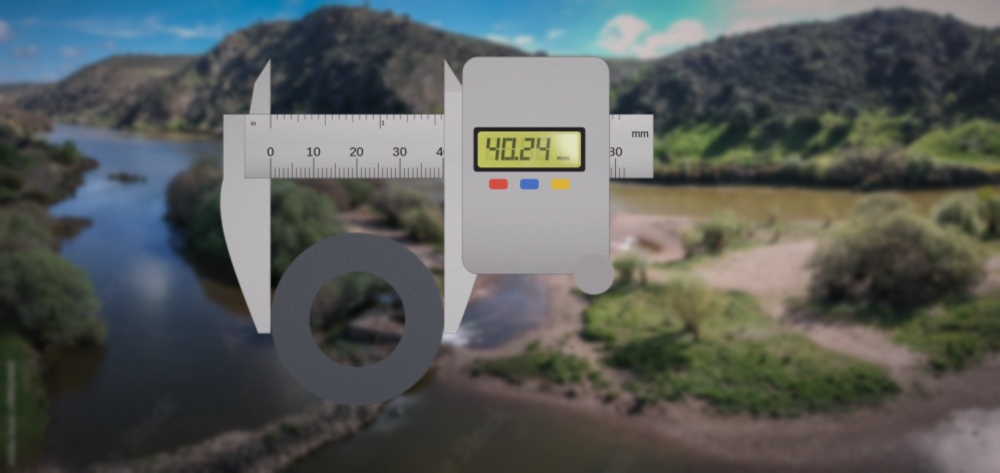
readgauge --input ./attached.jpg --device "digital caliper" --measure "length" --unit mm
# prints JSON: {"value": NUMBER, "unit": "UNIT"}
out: {"value": 40.24, "unit": "mm"}
